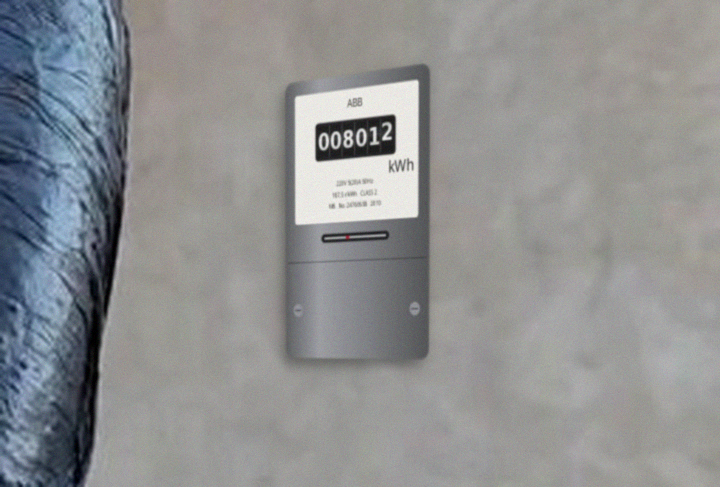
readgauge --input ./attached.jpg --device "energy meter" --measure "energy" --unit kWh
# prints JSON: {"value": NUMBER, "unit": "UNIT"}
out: {"value": 8012, "unit": "kWh"}
